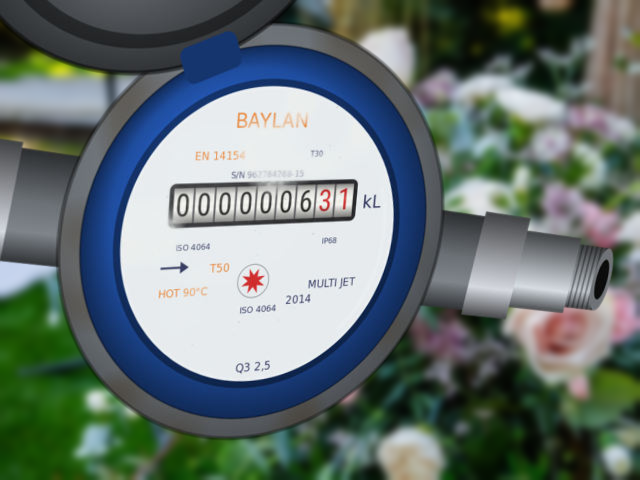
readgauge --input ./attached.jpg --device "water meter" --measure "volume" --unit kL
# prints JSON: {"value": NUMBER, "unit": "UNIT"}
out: {"value": 6.31, "unit": "kL"}
